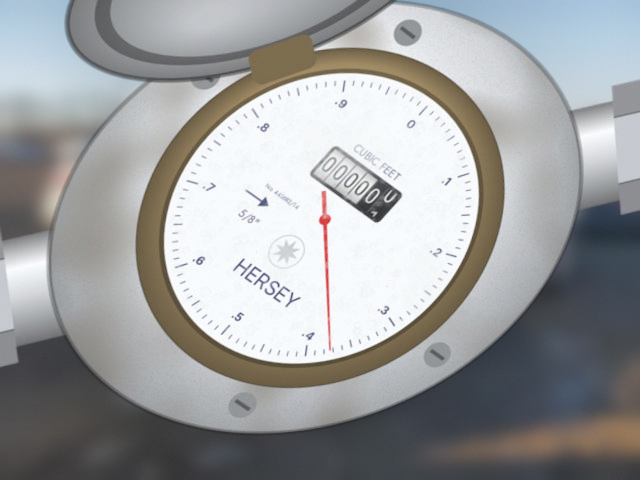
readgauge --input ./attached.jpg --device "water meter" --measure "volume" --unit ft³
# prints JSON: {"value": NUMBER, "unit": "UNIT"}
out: {"value": 0.37, "unit": "ft³"}
